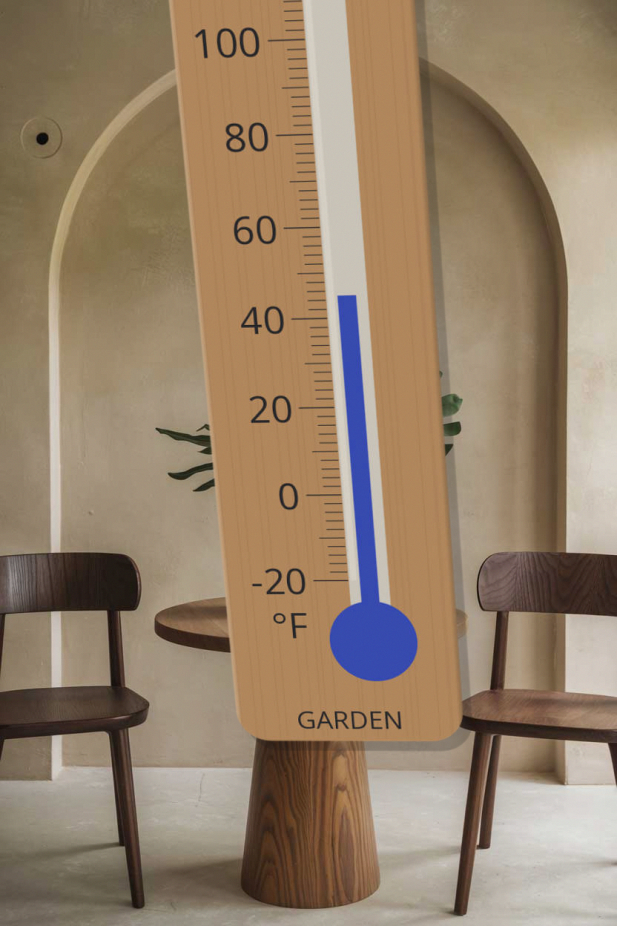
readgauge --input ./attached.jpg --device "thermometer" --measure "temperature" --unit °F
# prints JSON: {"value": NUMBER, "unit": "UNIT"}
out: {"value": 45, "unit": "°F"}
